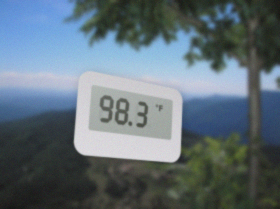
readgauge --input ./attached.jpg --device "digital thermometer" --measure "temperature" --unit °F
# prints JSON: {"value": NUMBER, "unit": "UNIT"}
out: {"value": 98.3, "unit": "°F"}
